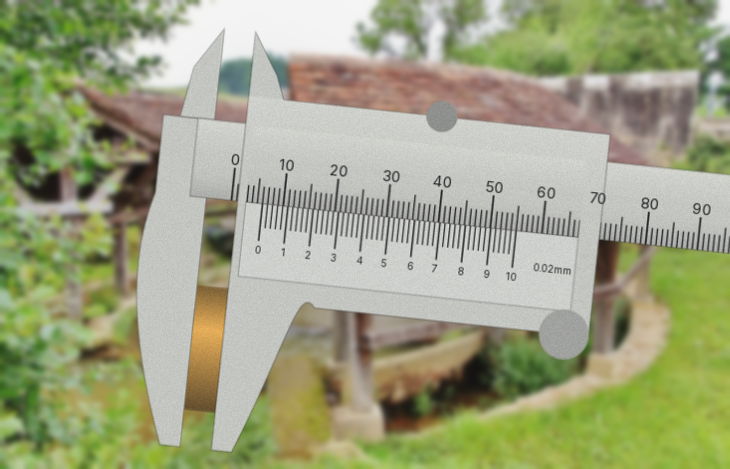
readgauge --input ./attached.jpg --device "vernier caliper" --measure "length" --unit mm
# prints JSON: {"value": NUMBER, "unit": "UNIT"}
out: {"value": 6.0, "unit": "mm"}
